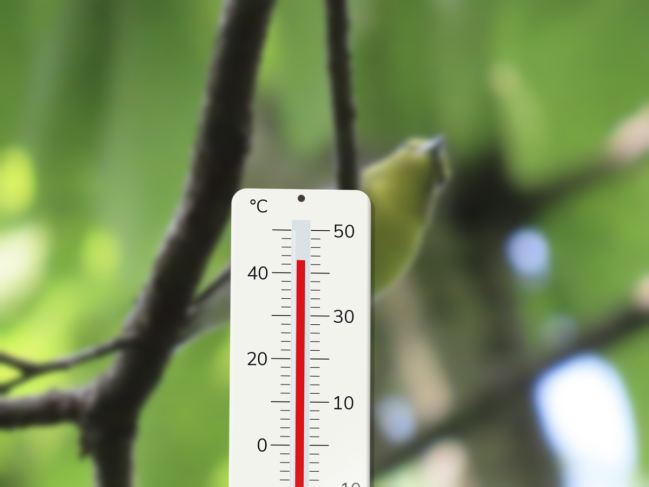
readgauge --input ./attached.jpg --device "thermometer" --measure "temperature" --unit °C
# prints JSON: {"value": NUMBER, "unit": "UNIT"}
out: {"value": 43, "unit": "°C"}
